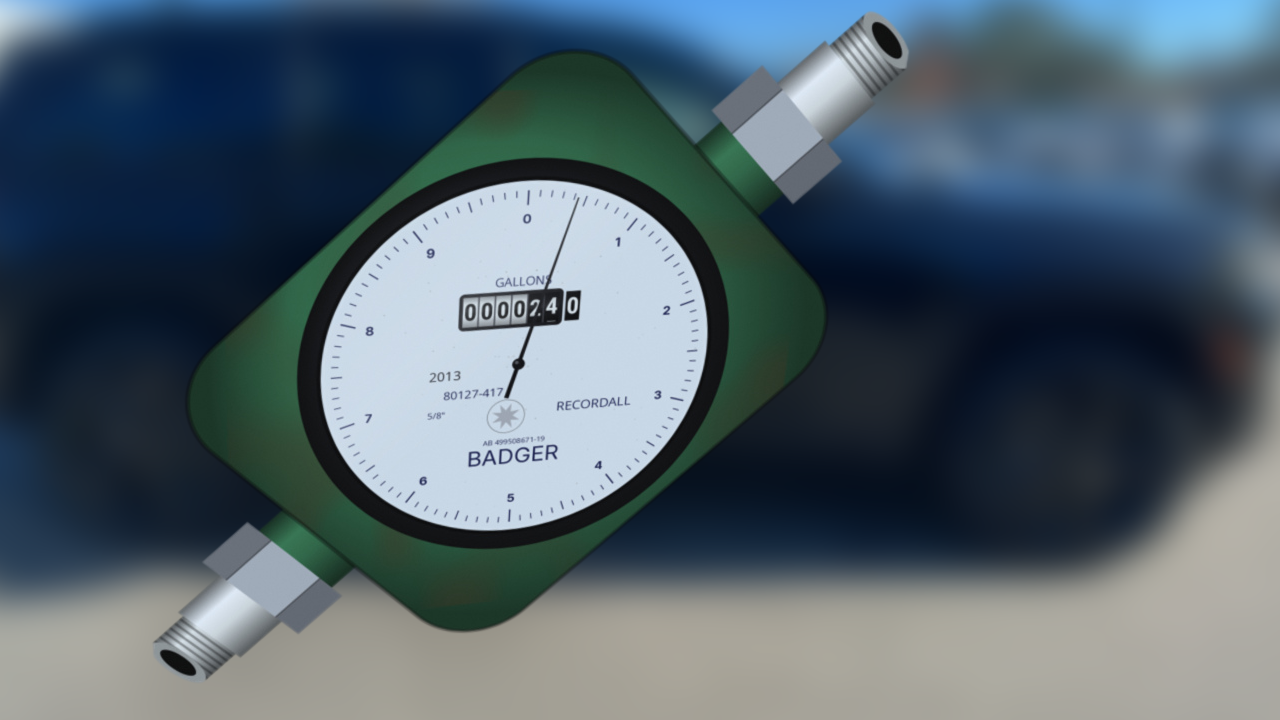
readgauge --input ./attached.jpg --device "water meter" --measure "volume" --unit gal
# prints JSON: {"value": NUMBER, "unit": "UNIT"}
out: {"value": 240.4, "unit": "gal"}
